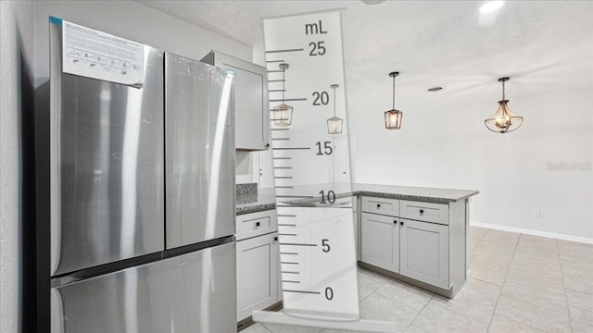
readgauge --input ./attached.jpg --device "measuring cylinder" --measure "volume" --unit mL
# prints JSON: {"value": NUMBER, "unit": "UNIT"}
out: {"value": 9, "unit": "mL"}
